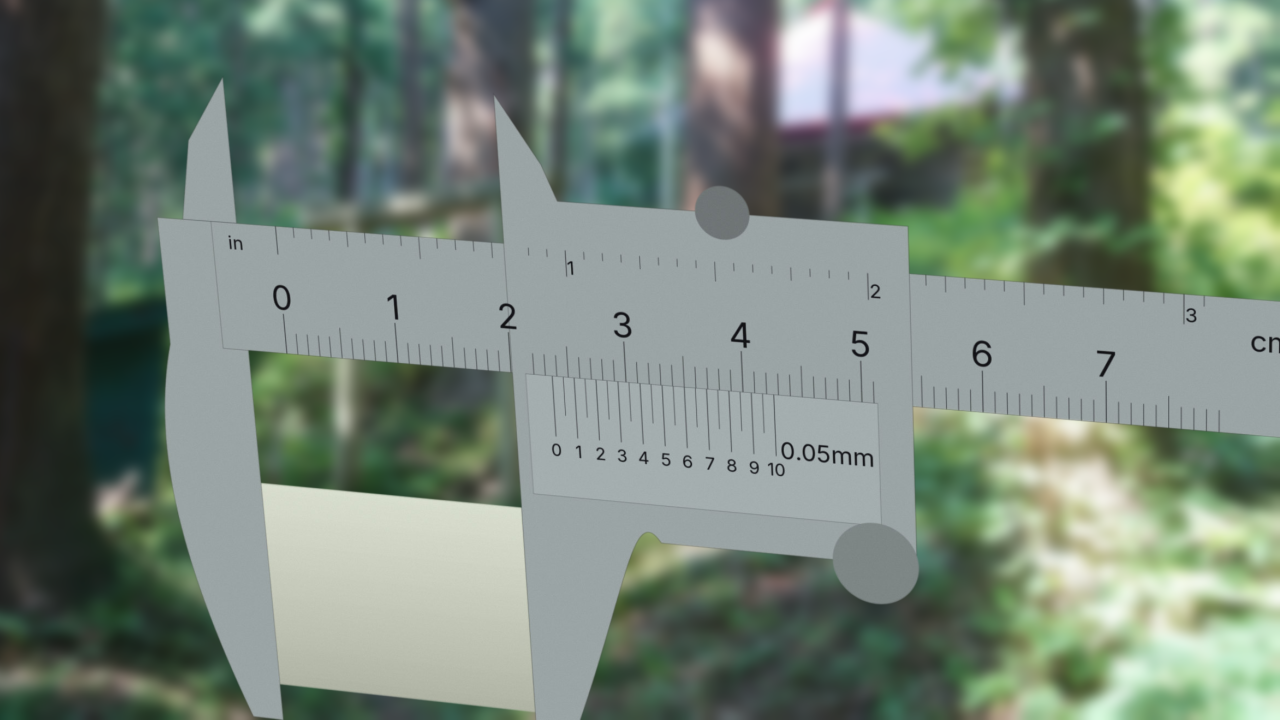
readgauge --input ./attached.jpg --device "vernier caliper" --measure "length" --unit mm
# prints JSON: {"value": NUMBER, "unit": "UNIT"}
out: {"value": 23.6, "unit": "mm"}
